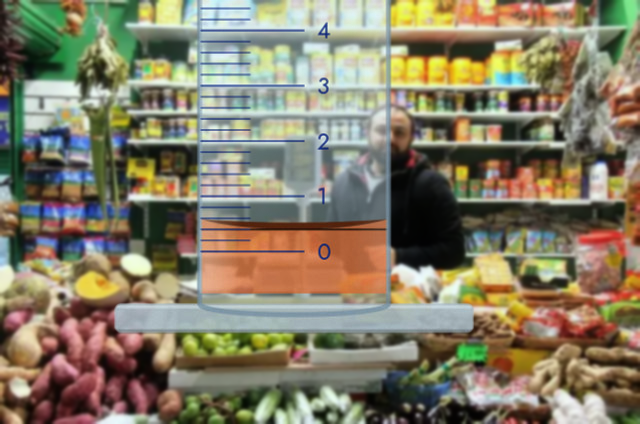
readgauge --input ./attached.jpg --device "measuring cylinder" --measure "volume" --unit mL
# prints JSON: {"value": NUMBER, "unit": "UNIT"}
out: {"value": 0.4, "unit": "mL"}
